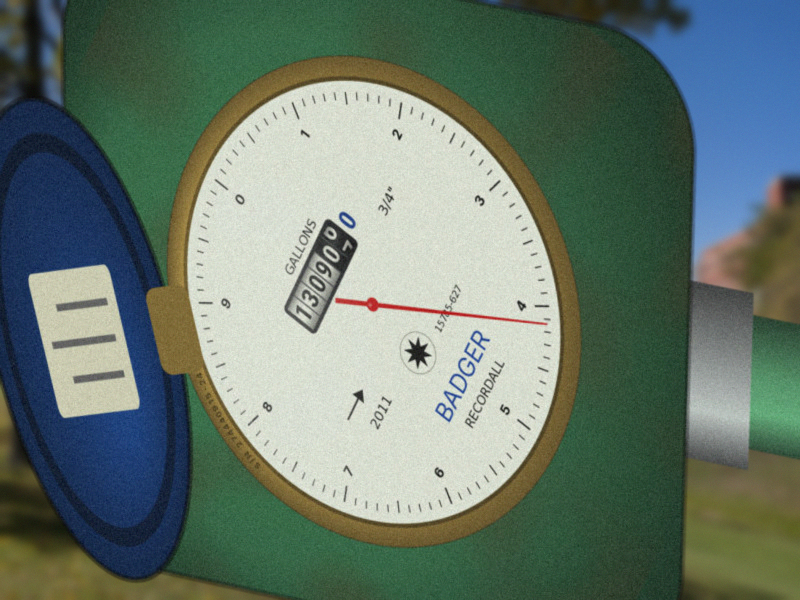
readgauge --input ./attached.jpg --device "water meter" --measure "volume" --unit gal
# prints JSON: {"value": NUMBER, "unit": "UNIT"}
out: {"value": 1309064.1, "unit": "gal"}
